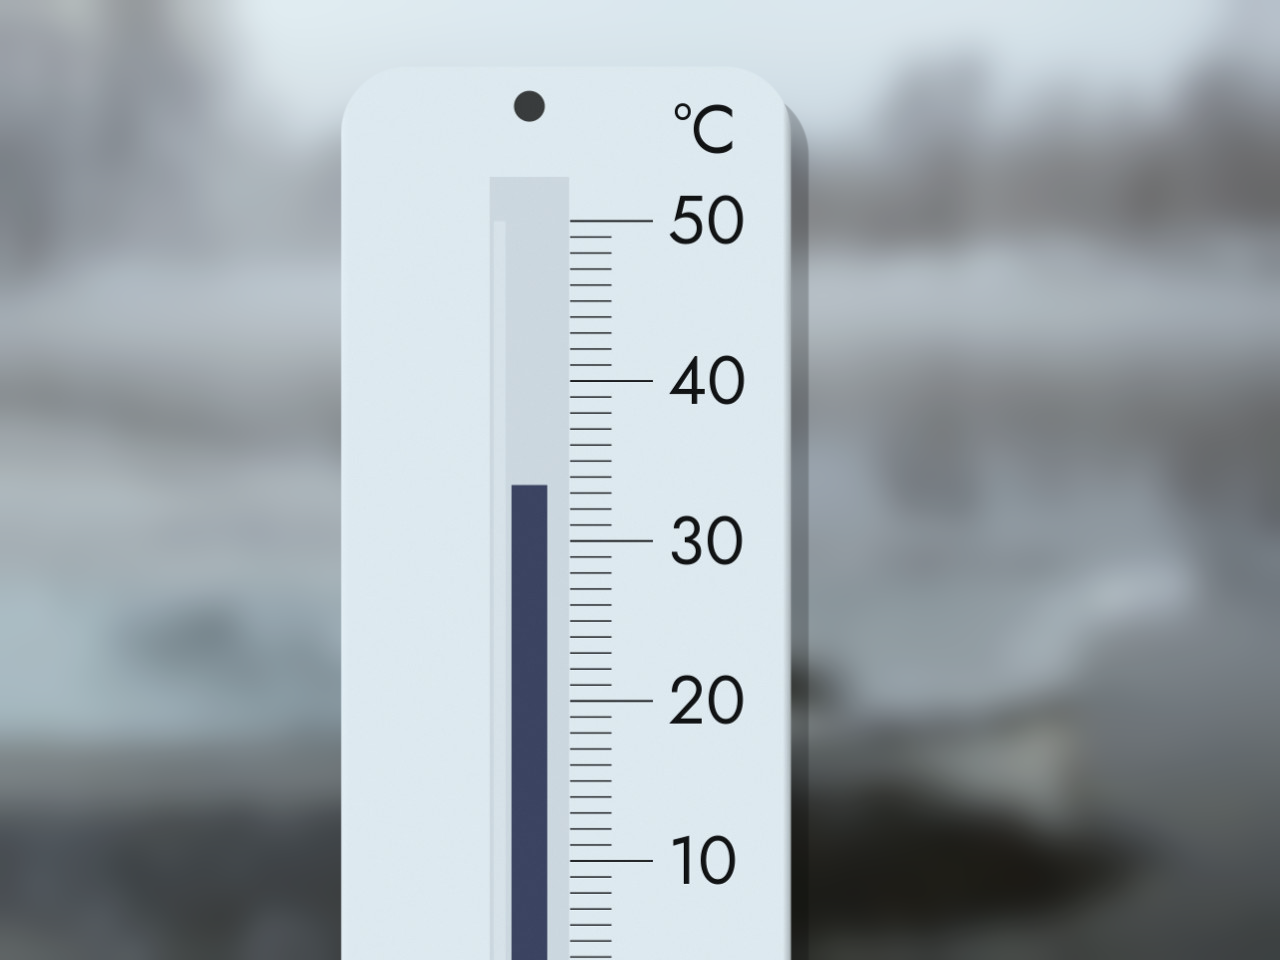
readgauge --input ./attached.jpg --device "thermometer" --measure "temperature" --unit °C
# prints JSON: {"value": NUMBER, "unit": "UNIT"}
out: {"value": 33.5, "unit": "°C"}
